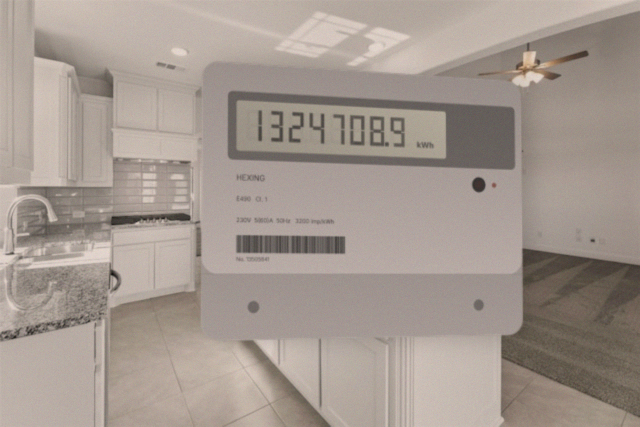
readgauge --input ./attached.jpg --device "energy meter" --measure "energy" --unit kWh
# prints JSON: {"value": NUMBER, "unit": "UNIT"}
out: {"value": 1324708.9, "unit": "kWh"}
